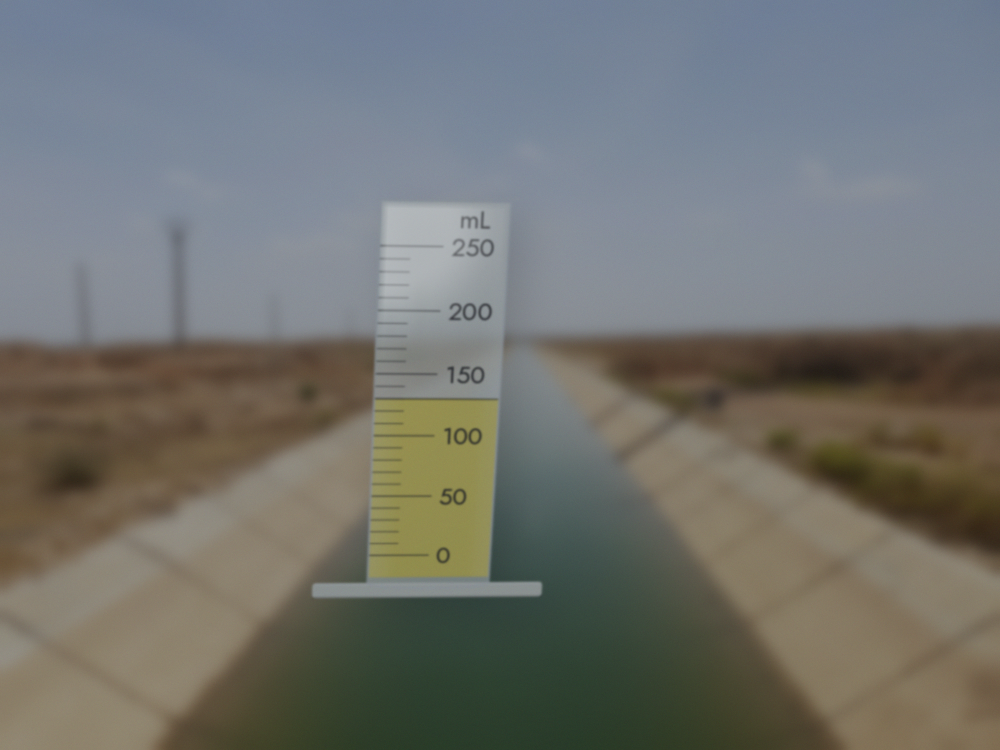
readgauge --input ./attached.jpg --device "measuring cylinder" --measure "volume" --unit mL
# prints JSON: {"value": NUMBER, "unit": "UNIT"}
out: {"value": 130, "unit": "mL"}
